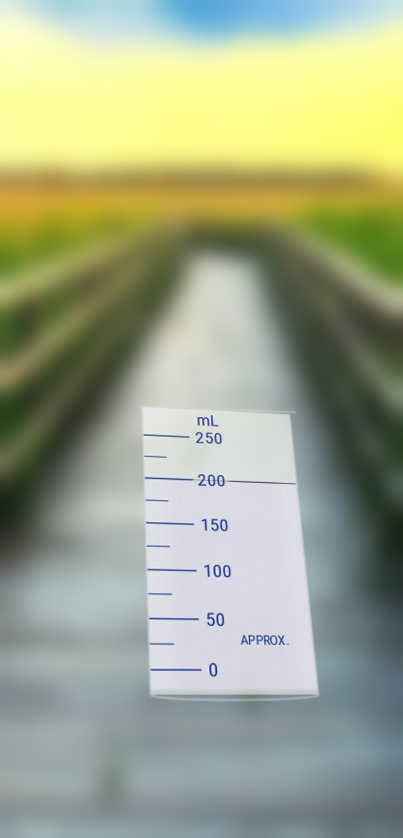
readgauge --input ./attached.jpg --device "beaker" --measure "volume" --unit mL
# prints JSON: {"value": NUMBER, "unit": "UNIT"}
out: {"value": 200, "unit": "mL"}
